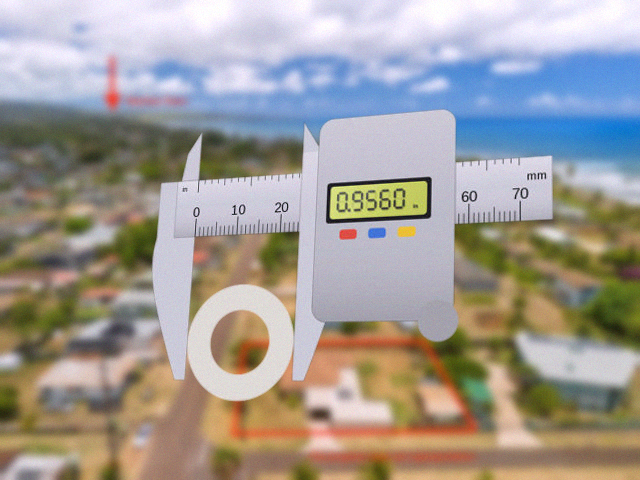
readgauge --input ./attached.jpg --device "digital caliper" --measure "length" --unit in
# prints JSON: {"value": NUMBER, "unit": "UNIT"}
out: {"value": 0.9560, "unit": "in"}
